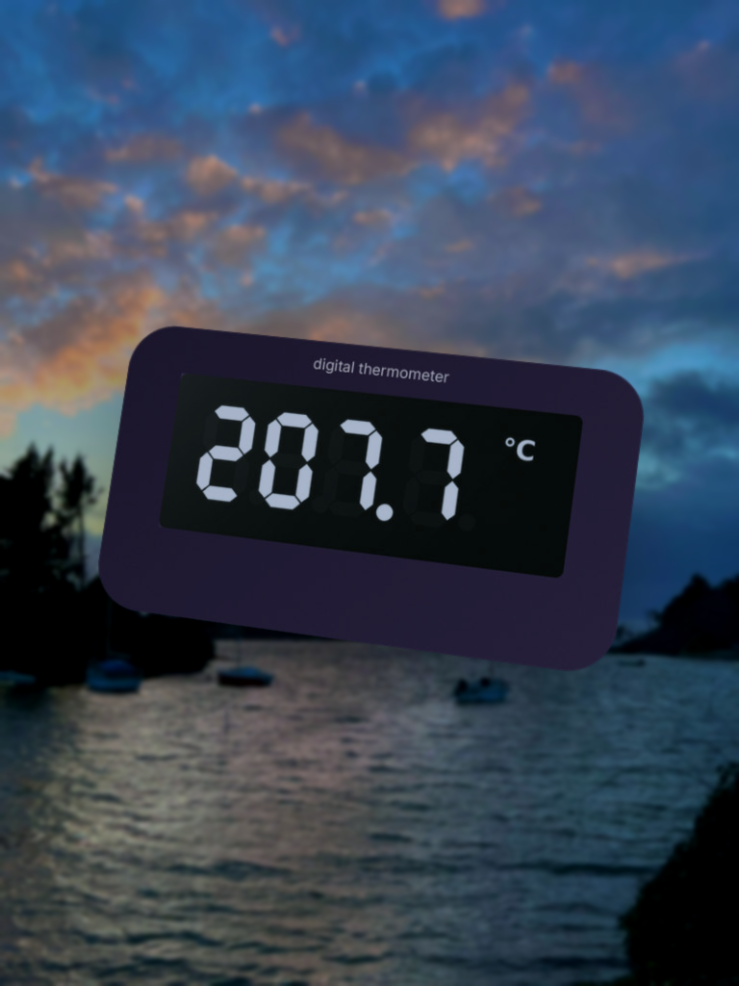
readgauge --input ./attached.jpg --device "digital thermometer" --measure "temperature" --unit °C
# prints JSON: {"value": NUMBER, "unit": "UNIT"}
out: {"value": 207.7, "unit": "°C"}
